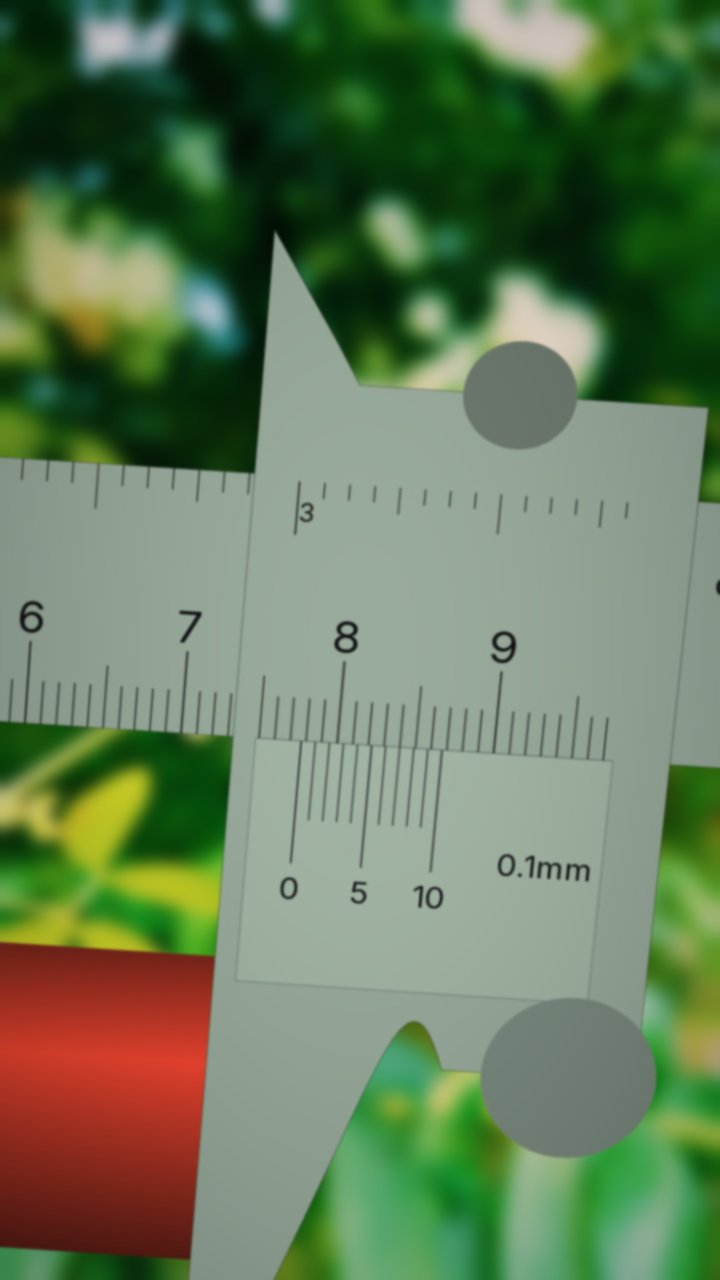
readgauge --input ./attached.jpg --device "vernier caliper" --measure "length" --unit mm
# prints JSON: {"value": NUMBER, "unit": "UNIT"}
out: {"value": 77.7, "unit": "mm"}
